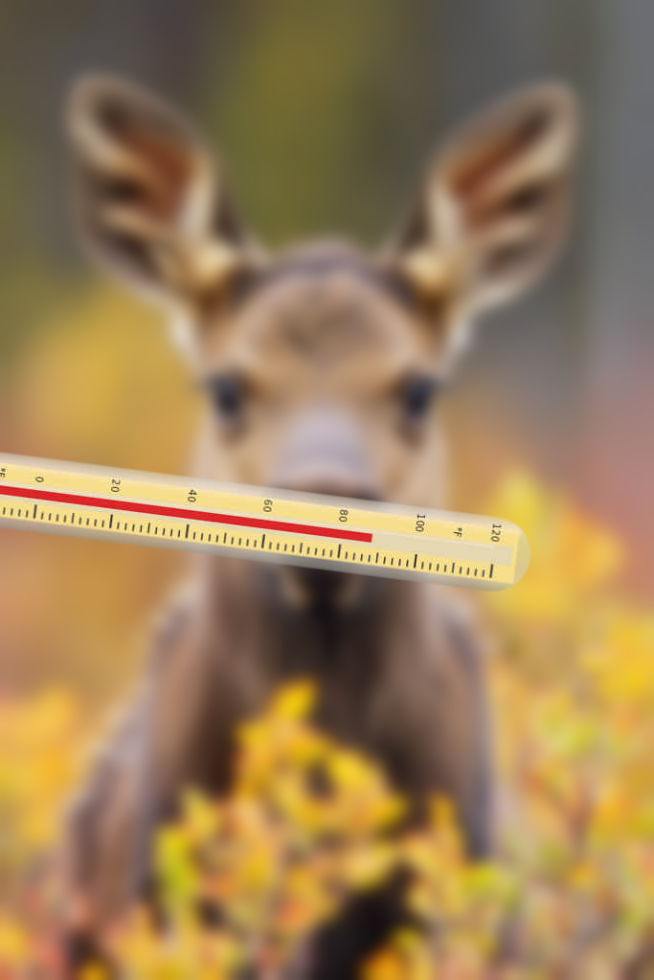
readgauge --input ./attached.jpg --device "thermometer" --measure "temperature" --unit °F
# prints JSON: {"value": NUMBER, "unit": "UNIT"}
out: {"value": 88, "unit": "°F"}
